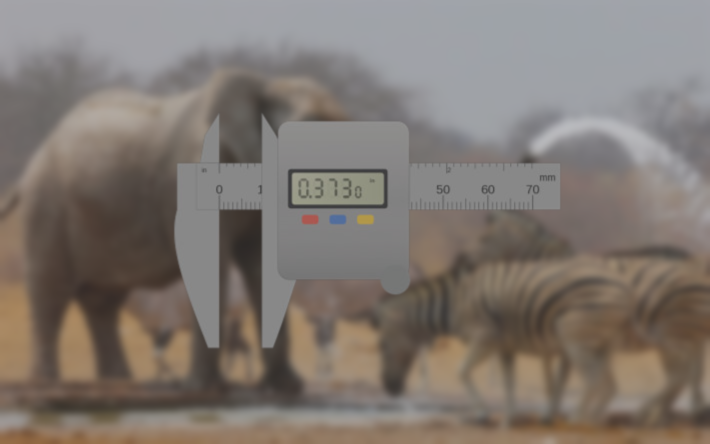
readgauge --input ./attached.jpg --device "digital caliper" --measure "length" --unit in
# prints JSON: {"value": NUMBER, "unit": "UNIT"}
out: {"value": 0.3730, "unit": "in"}
